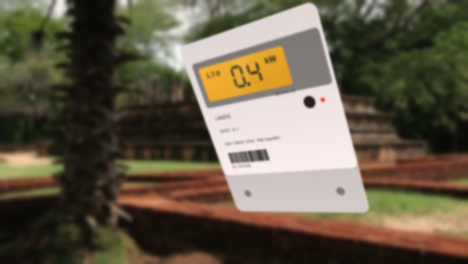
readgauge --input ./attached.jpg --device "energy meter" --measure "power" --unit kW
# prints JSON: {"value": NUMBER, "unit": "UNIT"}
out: {"value": 0.4, "unit": "kW"}
